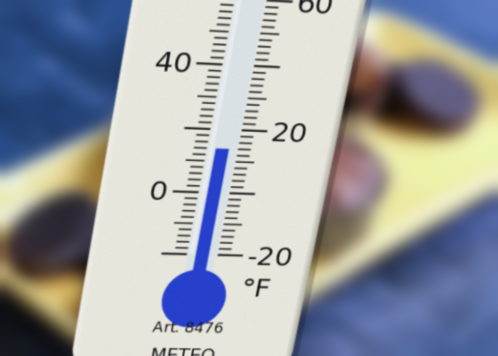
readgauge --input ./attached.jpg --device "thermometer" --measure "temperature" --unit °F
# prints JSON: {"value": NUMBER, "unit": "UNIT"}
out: {"value": 14, "unit": "°F"}
